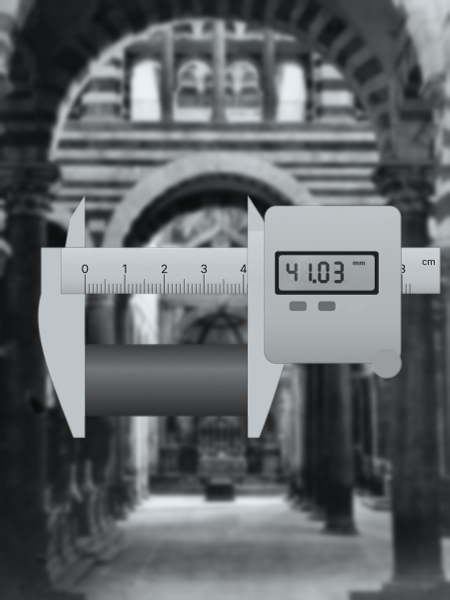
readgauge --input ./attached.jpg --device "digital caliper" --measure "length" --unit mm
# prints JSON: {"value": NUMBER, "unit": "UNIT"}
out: {"value": 41.03, "unit": "mm"}
